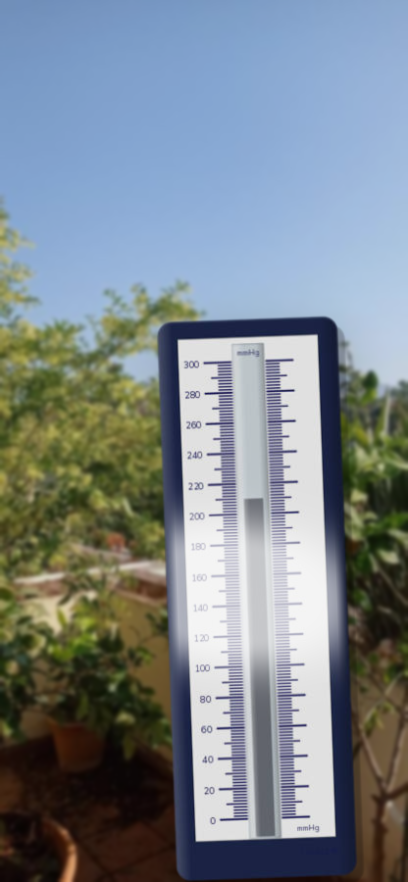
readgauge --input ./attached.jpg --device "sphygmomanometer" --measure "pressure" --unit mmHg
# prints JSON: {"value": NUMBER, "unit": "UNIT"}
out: {"value": 210, "unit": "mmHg"}
